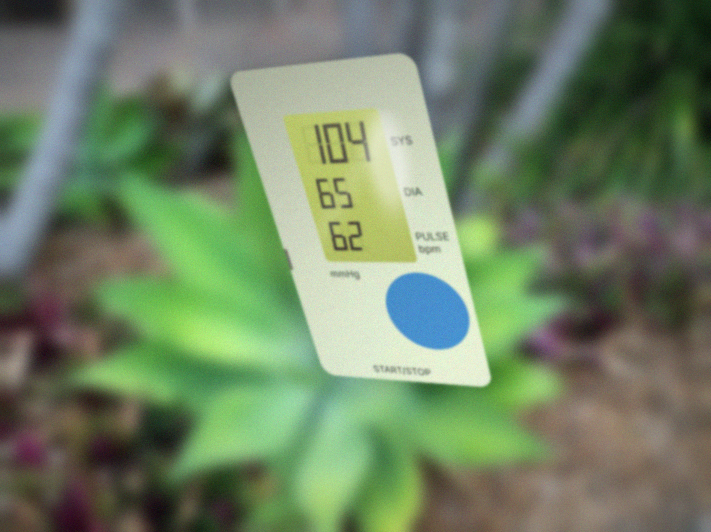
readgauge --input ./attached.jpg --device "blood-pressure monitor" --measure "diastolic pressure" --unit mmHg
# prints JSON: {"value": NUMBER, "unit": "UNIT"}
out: {"value": 65, "unit": "mmHg"}
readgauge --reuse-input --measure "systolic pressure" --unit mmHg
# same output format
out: {"value": 104, "unit": "mmHg"}
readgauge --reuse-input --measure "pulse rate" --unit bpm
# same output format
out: {"value": 62, "unit": "bpm"}
